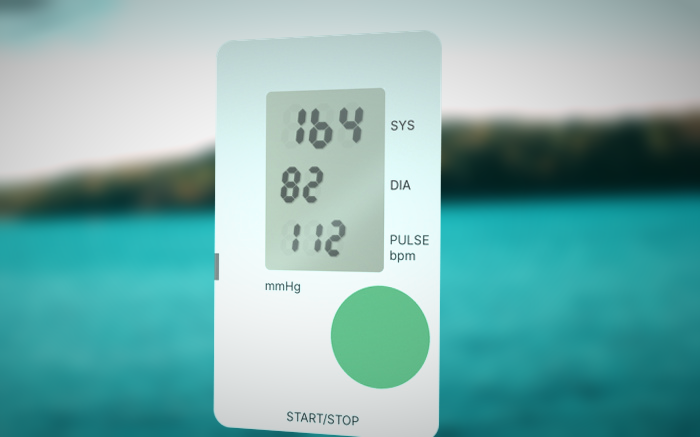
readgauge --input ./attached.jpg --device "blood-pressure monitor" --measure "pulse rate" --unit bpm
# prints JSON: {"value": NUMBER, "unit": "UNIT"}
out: {"value": 112, "unit": "bpm"}
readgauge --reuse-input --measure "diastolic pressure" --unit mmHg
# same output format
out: {"value": 82, "unit": "mmHg"}
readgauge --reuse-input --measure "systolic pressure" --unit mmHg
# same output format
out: {"value": 164, "unit": "mmHg"}
